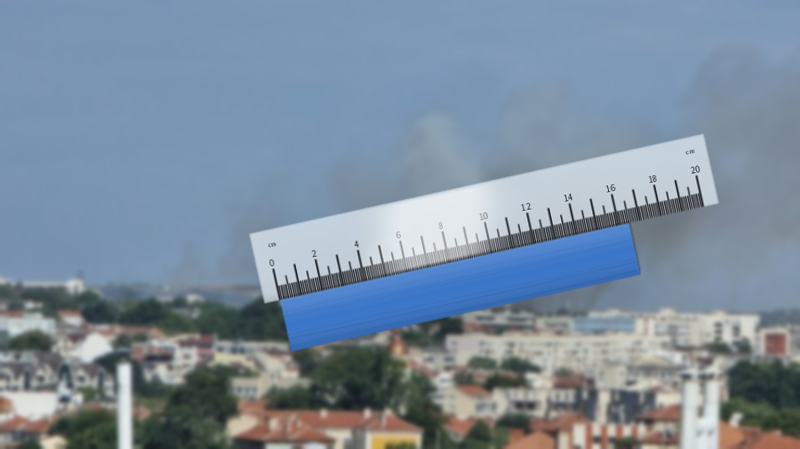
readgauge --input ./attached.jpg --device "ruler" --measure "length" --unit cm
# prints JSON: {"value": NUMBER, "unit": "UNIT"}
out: {"value": 16.5, "unit": "cm"}
